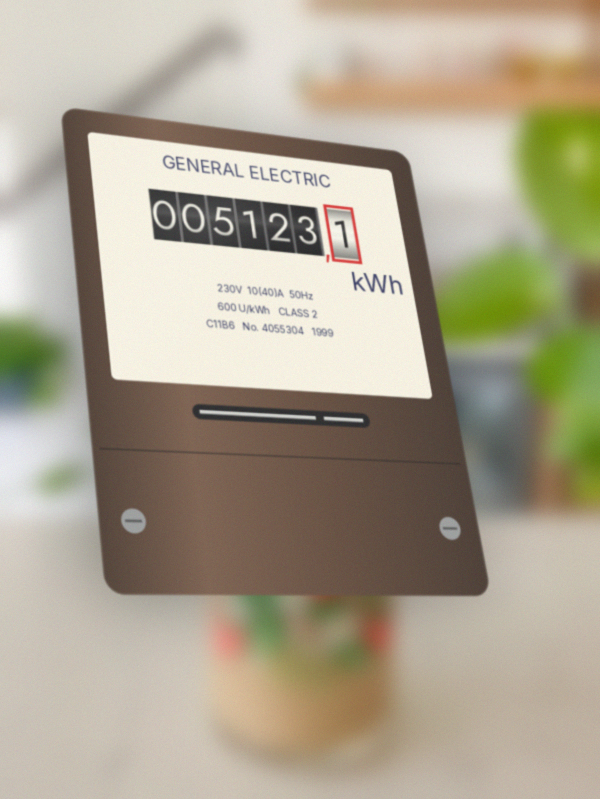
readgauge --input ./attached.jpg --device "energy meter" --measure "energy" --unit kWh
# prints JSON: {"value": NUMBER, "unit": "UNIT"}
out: {"value": 5123.1, "unit": "kWh"}
